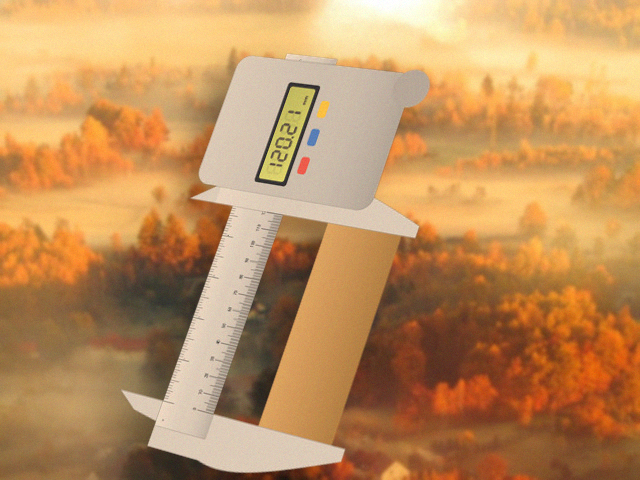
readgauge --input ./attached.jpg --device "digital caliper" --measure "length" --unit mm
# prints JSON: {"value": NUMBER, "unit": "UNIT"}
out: {"value": 120.21, "unit": "mm"}
